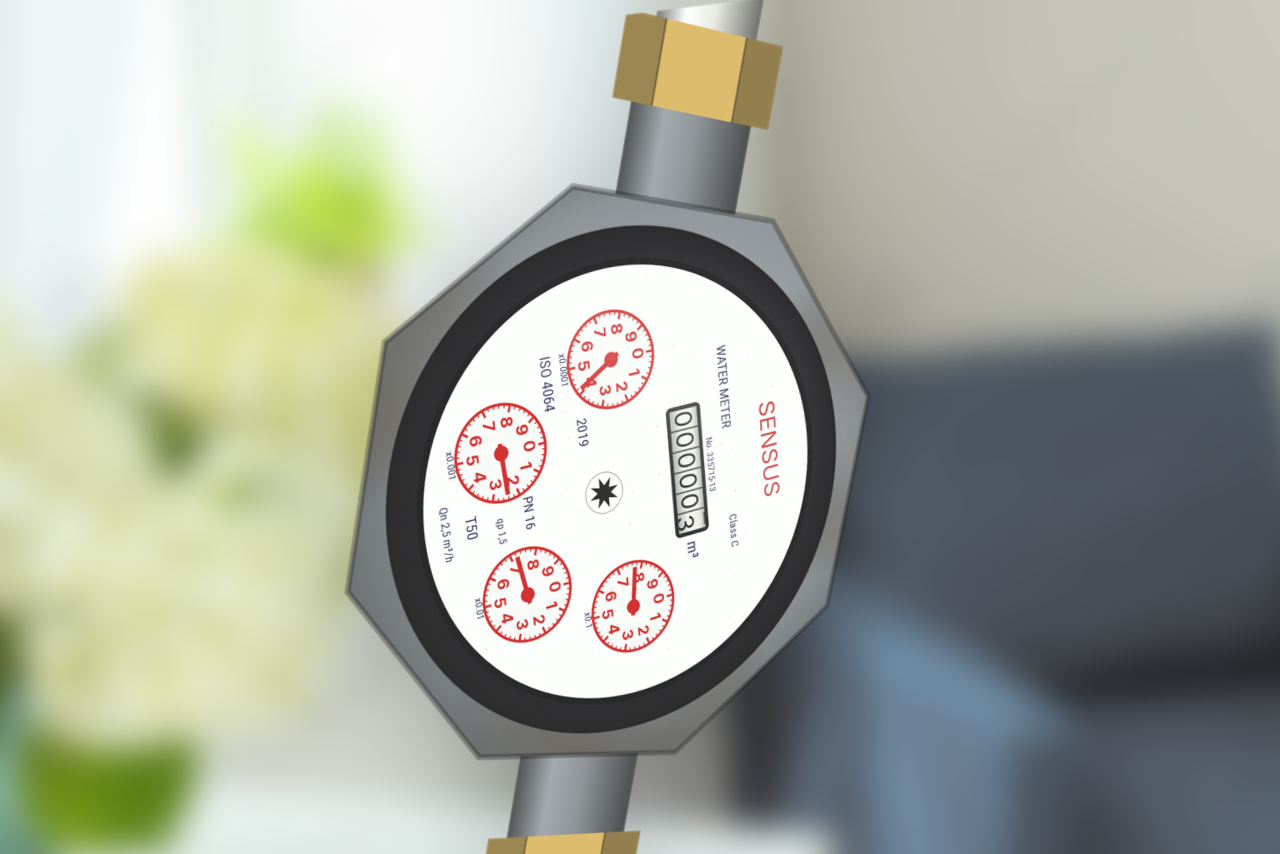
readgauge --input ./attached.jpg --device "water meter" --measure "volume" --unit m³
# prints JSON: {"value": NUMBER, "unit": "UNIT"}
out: {"value": 2.7724, "unit": "m³"}
